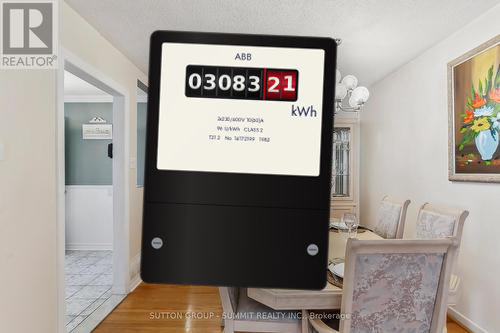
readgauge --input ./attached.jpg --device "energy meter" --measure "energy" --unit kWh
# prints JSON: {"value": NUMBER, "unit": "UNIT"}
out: {"value": 3083.21, "unit": "kWh"}
